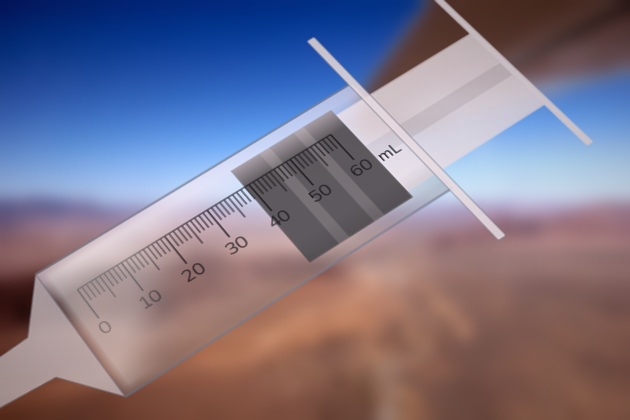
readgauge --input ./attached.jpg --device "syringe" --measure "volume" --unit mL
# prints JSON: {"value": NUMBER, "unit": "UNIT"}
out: {"value": 39, "unit": "mL"}
